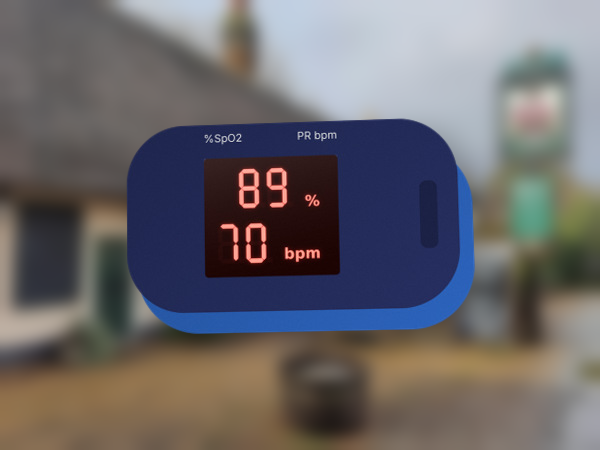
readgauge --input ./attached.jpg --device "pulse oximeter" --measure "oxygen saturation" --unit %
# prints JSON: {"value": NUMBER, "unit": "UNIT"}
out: {"value": 89, "unit": "%"}
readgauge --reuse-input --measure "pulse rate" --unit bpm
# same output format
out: {"value": 70, "unit": "bpm"}
